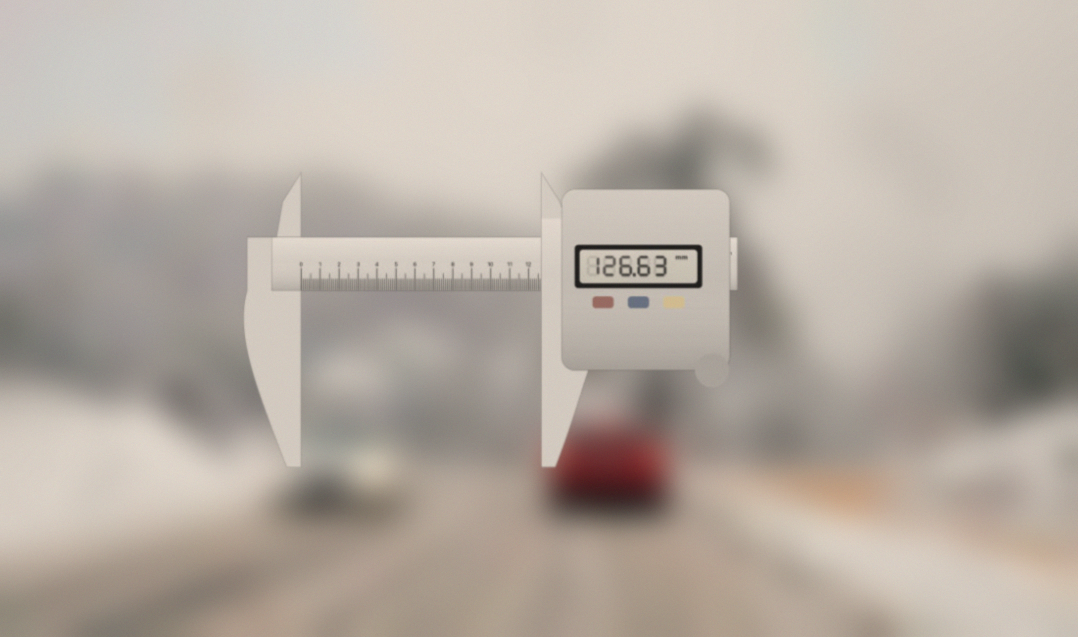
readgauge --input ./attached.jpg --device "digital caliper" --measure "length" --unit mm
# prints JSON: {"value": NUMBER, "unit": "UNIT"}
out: {"value": 126.63, "unit": "mm"}
